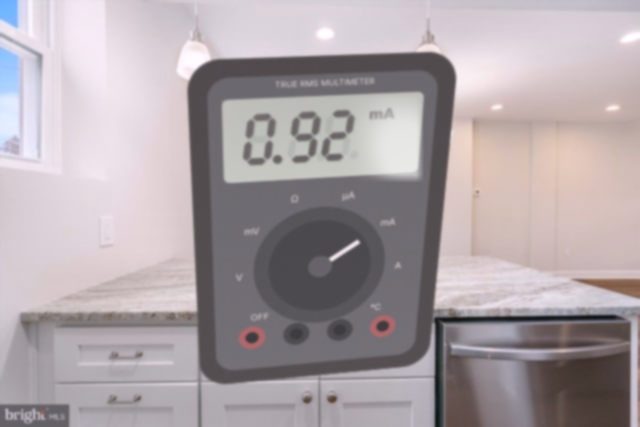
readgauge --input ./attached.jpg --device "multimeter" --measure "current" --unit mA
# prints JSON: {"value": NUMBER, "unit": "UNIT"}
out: {"value": 0.92, "unit": "mA"}
